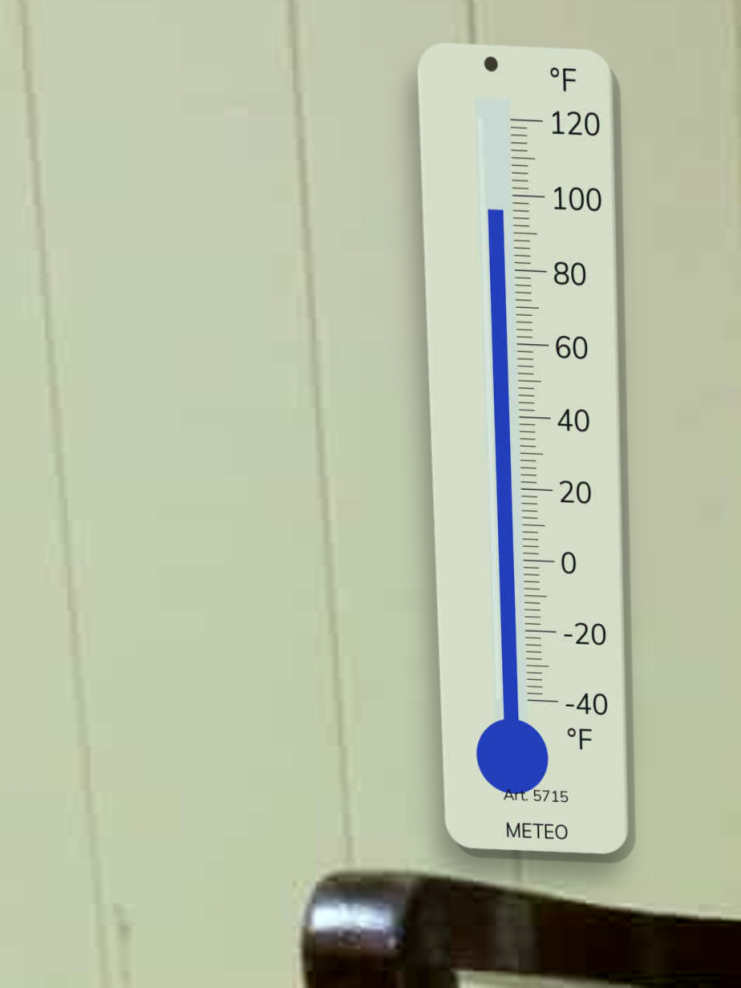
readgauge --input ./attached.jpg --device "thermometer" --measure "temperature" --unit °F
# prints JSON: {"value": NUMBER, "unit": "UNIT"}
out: {"value": 96, "unit": "°F"}
